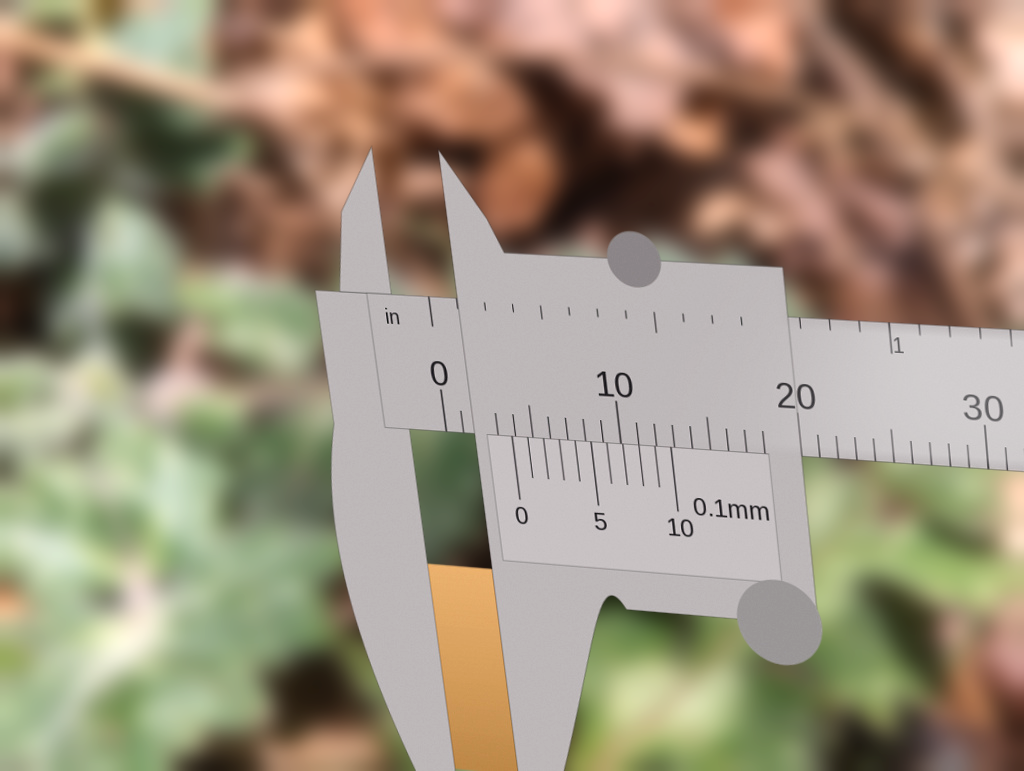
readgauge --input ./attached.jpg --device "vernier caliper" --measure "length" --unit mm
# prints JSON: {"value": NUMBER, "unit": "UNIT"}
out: {"value": 3.8, "unit": "mm"}
